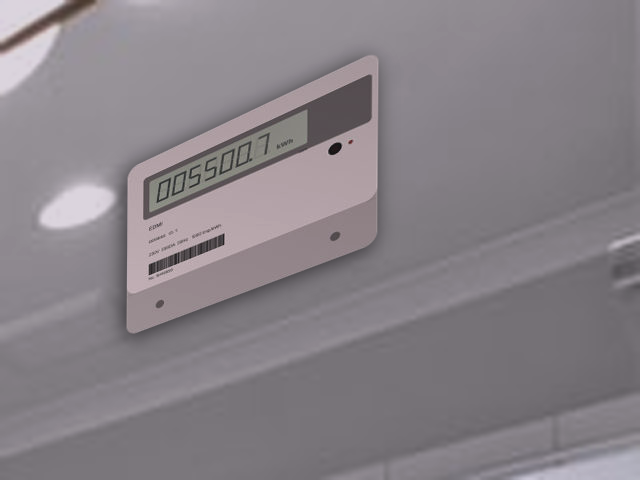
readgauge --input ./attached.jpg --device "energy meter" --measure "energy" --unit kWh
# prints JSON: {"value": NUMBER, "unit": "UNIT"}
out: {"value": 5500.7, "unit": "kWh"}
